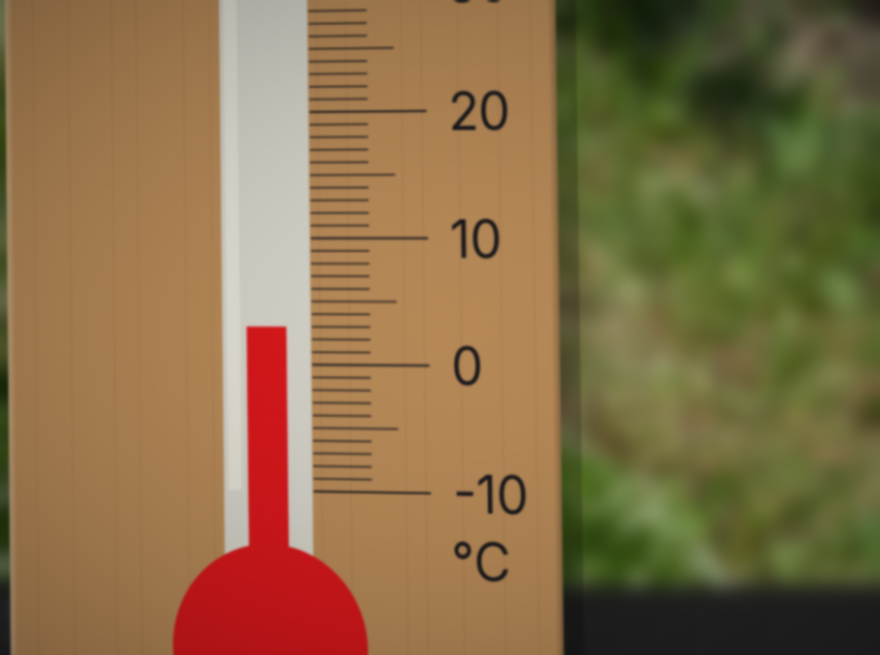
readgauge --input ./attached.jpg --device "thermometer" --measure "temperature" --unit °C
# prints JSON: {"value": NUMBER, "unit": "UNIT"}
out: {"value": 3, "unit": "°C"}
